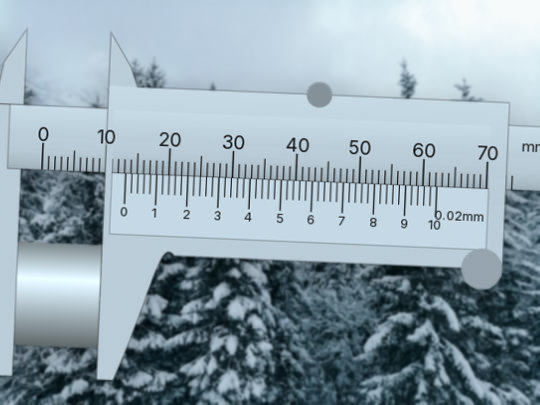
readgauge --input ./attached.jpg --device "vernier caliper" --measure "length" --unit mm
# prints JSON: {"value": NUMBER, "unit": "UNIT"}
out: {"value": 13.2, "unit": "mm"}
